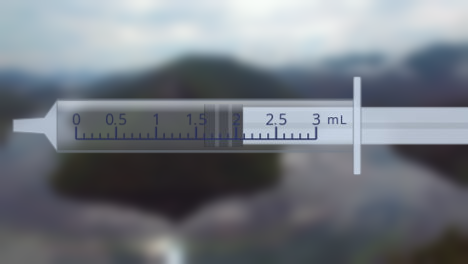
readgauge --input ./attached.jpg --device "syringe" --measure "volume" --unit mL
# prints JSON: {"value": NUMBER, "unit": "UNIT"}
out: {"value": 1.6, "unit": "mL"}
